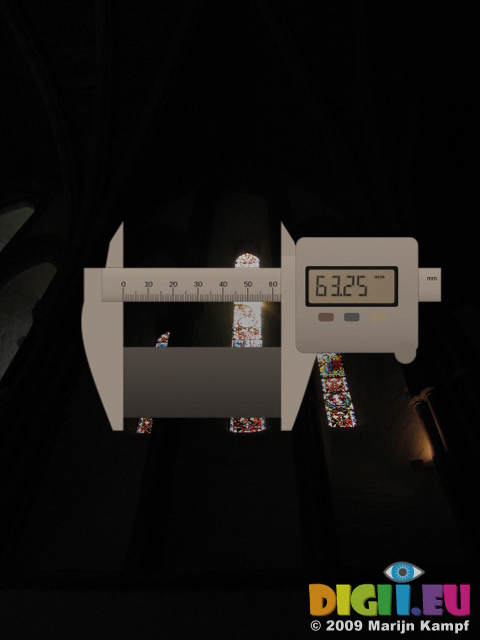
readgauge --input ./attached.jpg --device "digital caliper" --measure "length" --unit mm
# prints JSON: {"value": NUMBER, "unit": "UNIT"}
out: {"value": 63.25, "unit": "mm"}
